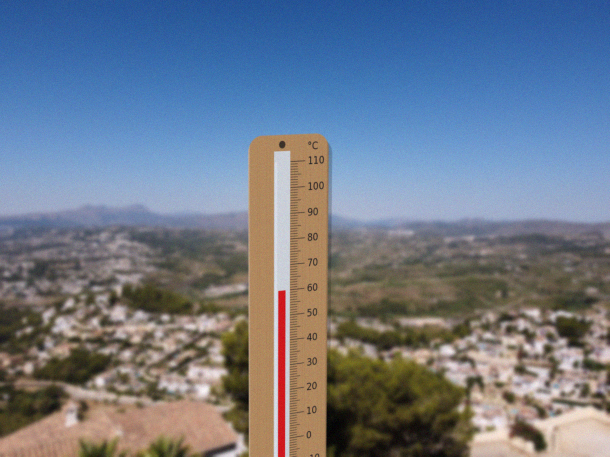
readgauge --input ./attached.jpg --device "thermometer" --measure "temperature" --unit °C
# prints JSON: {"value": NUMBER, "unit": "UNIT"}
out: {"value": 60, "unit": "°C"}
